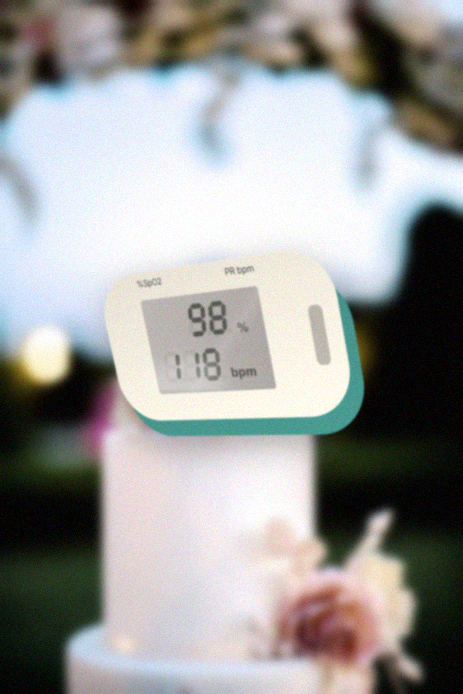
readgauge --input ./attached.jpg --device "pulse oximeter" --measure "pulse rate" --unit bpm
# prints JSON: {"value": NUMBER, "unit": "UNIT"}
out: {"value": 118, "unit": "bpm"}
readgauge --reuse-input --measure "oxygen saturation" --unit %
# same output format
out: {"value": 98, "unit": "%"}
